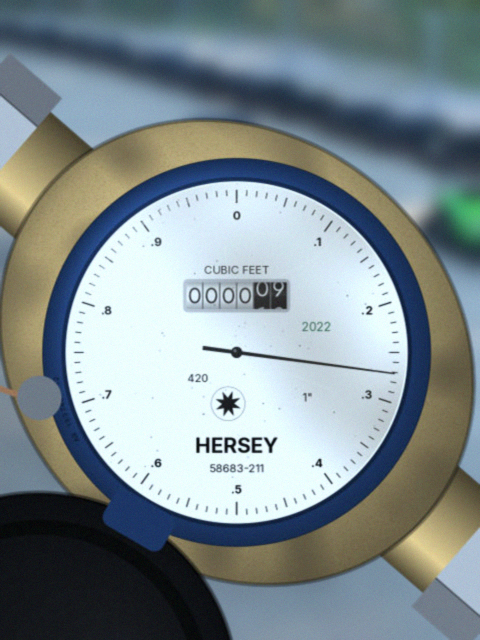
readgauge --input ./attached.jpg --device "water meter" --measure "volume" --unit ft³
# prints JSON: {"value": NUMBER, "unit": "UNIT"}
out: {"value": 9.27, "unit": "ft³"}
